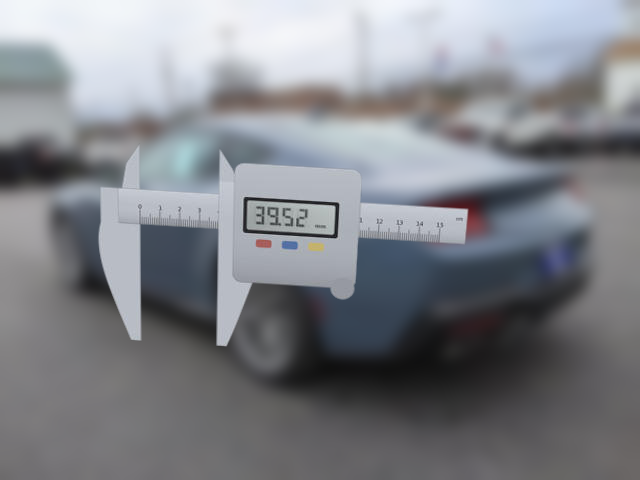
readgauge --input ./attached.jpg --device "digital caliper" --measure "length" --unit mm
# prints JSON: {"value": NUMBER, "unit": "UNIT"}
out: {"value": 39.52, "unit": "mm"}
